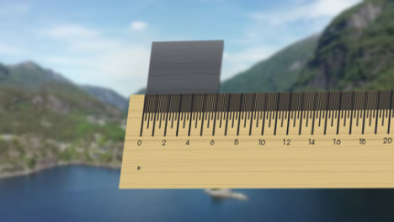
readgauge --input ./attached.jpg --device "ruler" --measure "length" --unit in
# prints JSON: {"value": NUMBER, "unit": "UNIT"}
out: {"value": 6, "unit": "in"}
